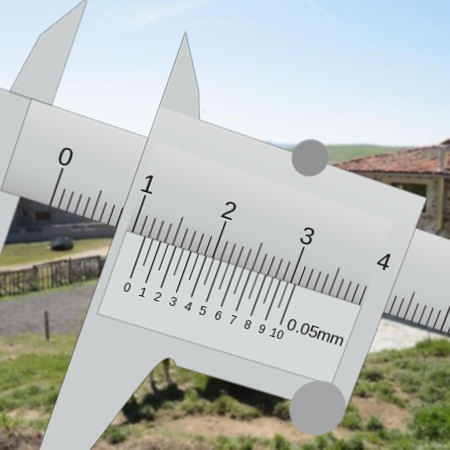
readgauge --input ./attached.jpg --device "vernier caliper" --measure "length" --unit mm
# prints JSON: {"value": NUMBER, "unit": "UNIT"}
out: {"value": 11.6, "unit": "mm"}
